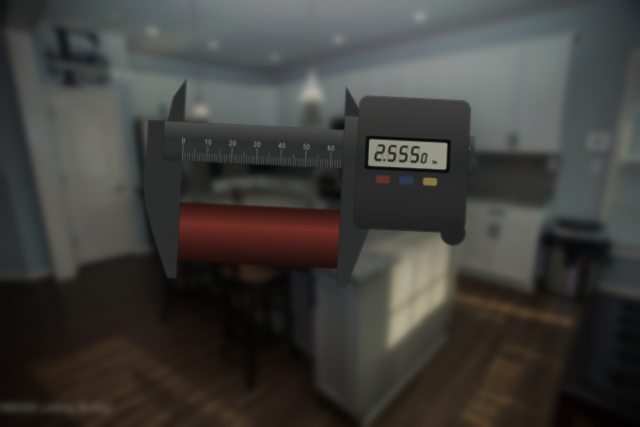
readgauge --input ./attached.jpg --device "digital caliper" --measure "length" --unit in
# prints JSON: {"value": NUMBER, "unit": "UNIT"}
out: {"value": 2.5550, "unit": "in"}
